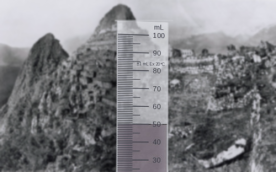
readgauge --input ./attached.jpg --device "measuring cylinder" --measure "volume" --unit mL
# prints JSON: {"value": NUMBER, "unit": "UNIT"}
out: {"value": 50, "unit": "mL"}
